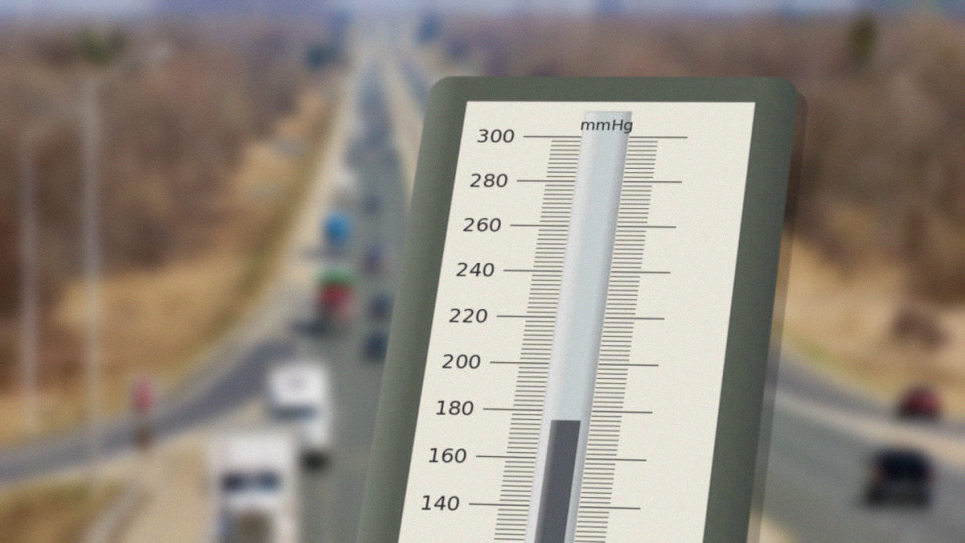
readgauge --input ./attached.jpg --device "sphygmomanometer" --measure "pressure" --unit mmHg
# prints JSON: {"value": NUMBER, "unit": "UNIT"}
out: {"value": 176, "unit": "mmHg"}
